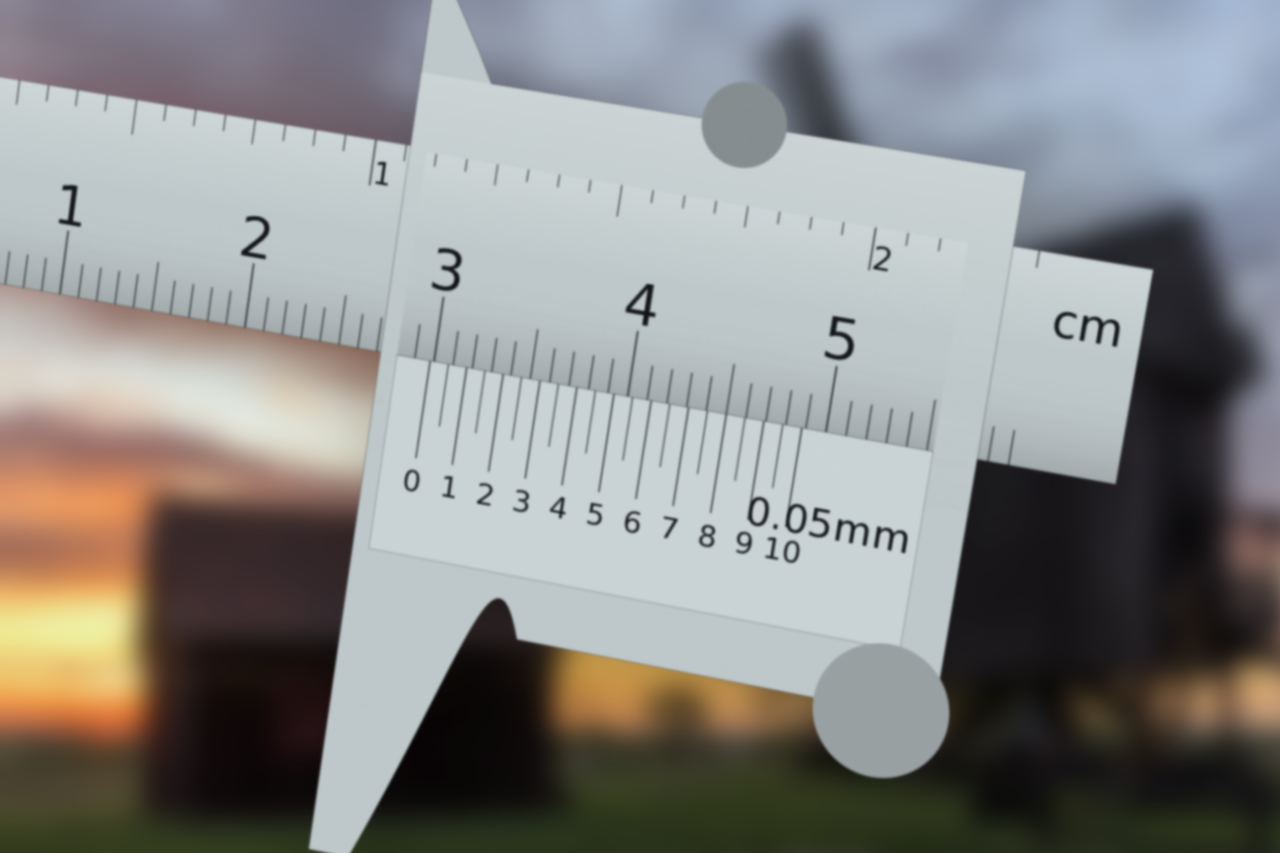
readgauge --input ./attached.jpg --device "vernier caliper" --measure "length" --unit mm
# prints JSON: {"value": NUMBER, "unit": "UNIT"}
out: {"value": 29.8, "unit": "mm"}
